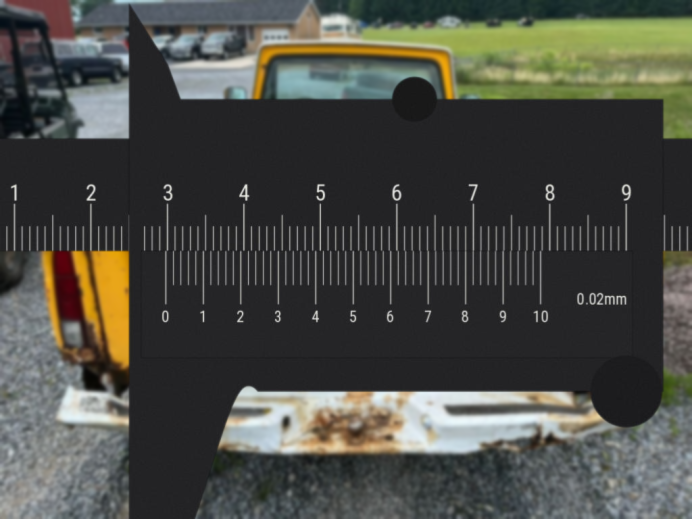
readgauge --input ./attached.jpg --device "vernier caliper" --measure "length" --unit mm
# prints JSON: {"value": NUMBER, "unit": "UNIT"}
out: {"value": 29.8, "unit": "mm"}
